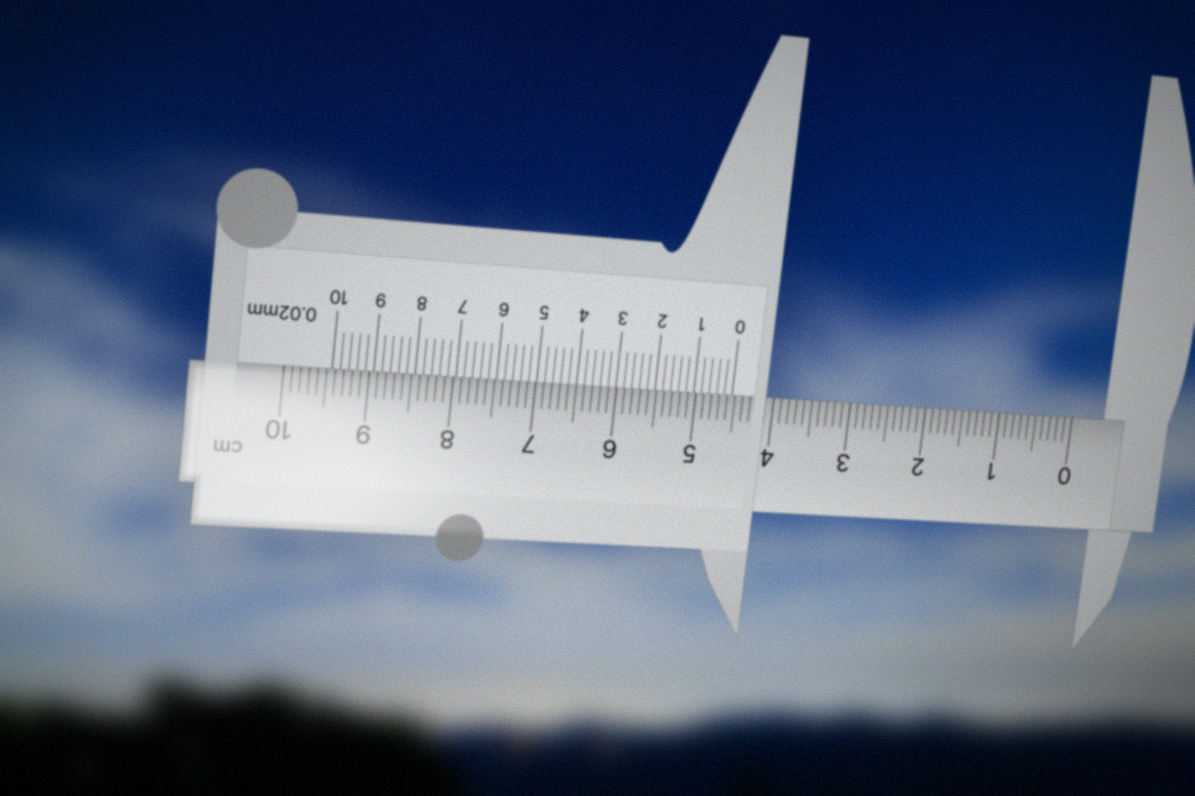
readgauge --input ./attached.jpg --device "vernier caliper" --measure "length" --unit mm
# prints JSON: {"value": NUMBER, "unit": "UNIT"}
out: {"value": 45.4, "unit": "mm"}
